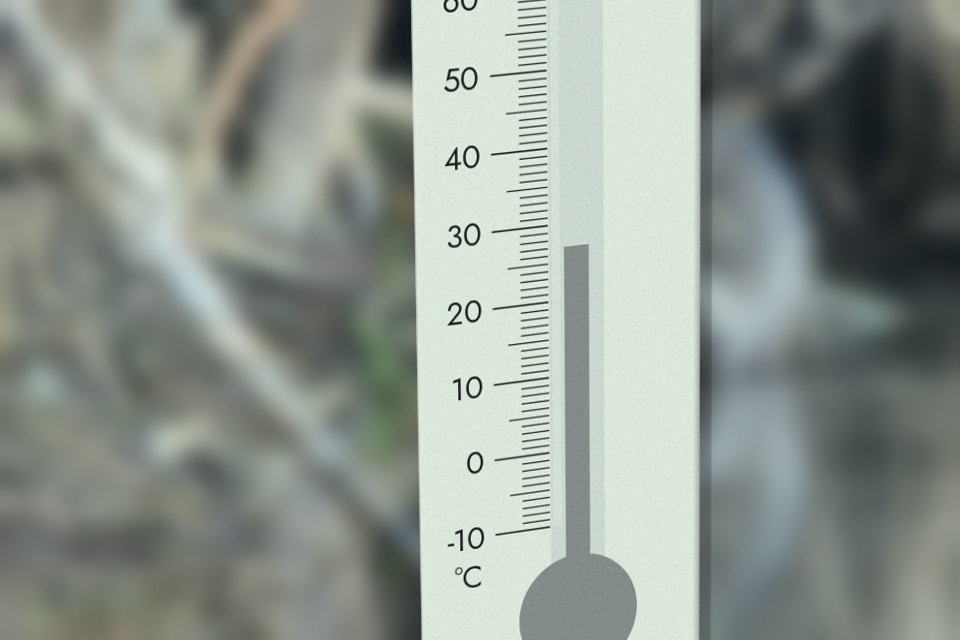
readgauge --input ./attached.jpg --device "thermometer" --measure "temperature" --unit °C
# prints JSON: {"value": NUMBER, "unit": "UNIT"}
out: {"value": 27, "unit": "°C"}
